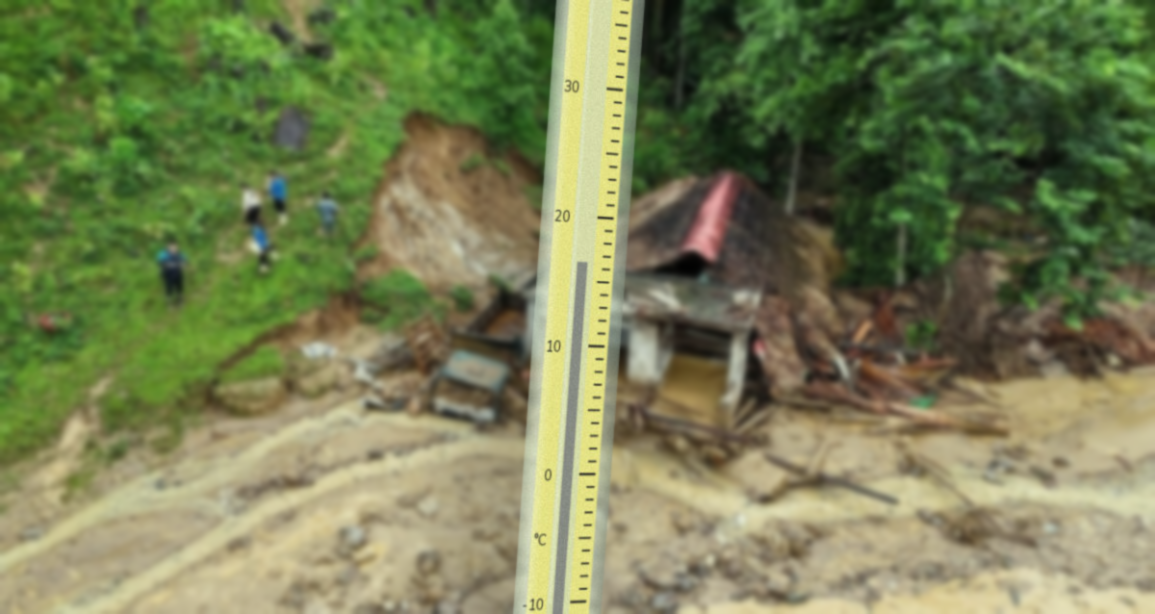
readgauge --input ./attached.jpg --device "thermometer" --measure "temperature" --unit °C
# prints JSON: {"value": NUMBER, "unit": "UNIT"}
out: {"value": 16.5, "unit": "°C"}
